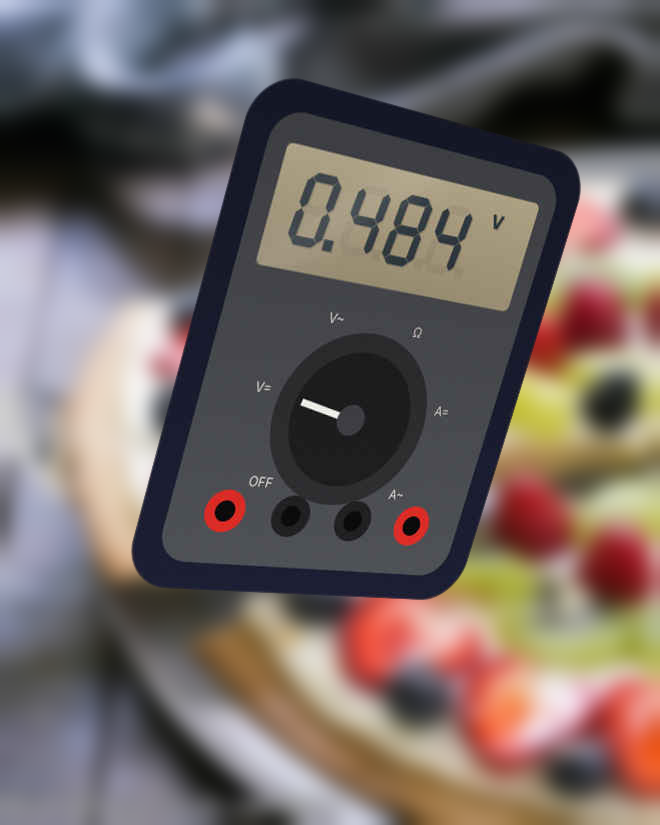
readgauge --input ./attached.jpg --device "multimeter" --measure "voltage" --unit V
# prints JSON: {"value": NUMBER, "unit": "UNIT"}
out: {"value": 0.484, "unit": "V"}
